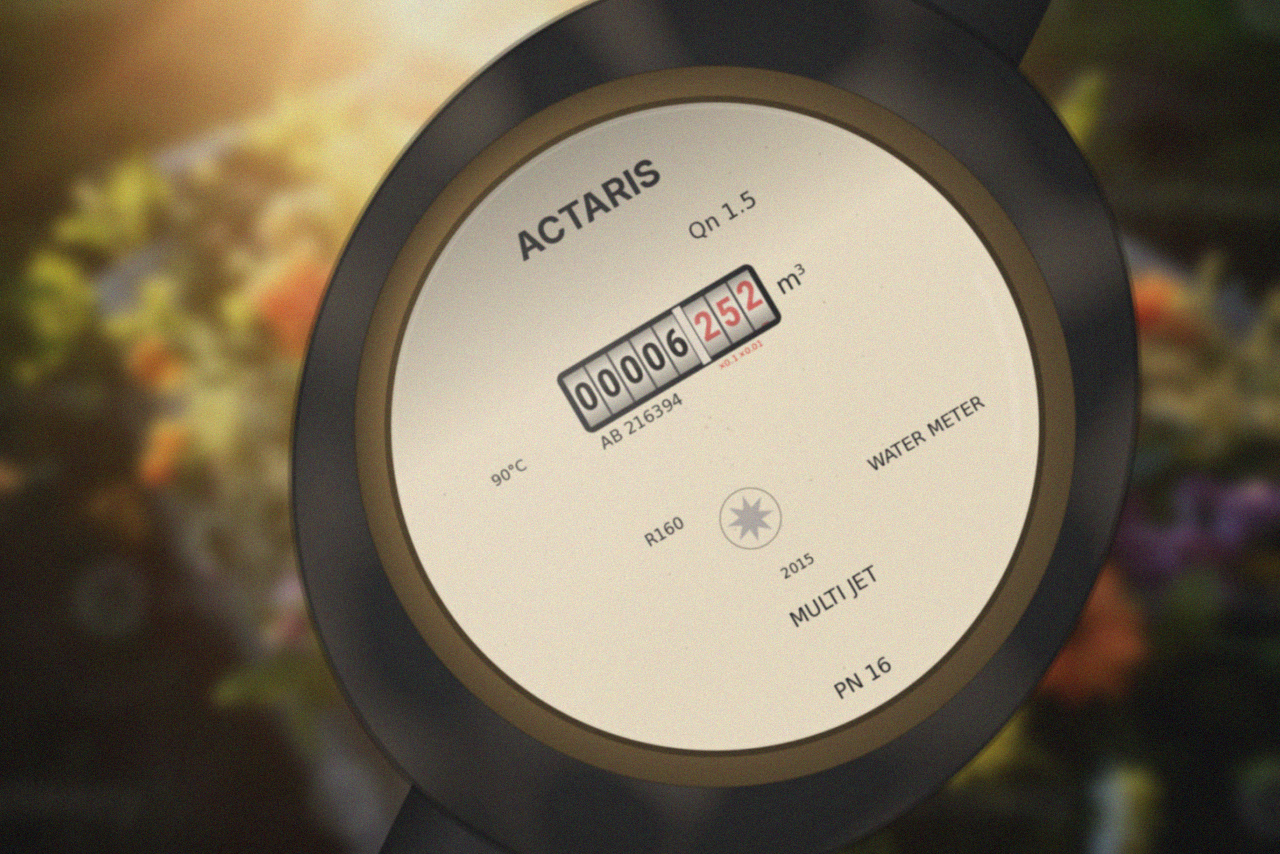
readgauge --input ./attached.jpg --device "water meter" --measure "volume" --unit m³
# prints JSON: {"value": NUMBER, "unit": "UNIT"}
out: {"value": 6.252, "unit": "m³"}
